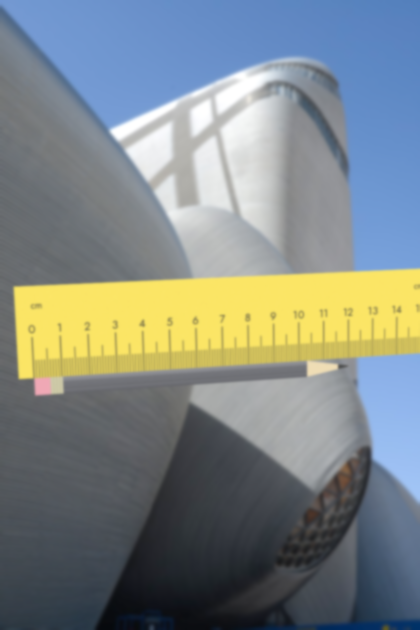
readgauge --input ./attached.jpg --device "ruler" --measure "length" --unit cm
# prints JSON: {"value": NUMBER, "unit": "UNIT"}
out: {"value": 12, "unit": "cm"}
